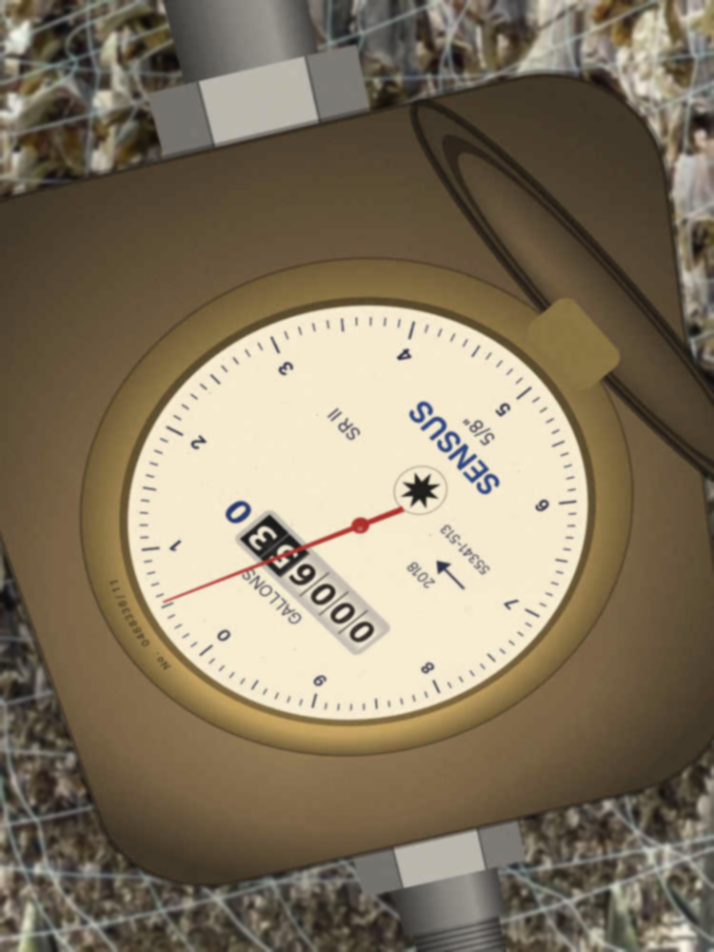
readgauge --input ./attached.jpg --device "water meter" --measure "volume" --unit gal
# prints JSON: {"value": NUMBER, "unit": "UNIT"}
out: {"value": 6530.5, "unit": "gal"}
